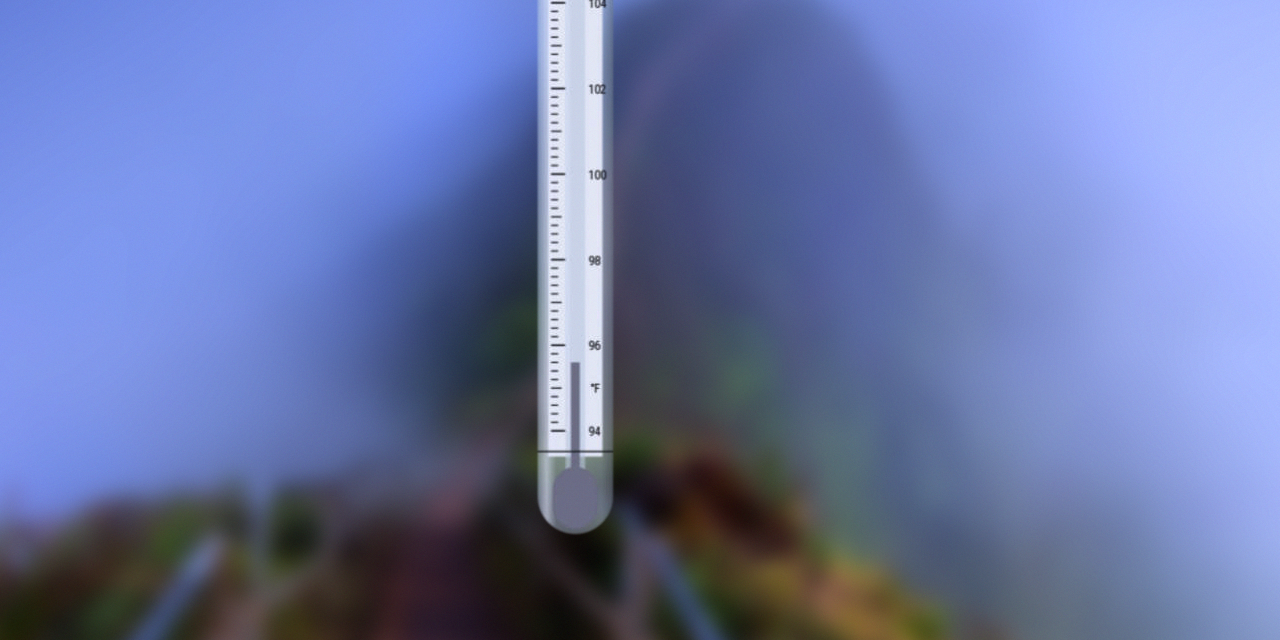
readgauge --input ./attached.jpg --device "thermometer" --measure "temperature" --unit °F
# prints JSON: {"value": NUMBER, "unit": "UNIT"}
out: {"value": 95.6, "unit": "°F"}
